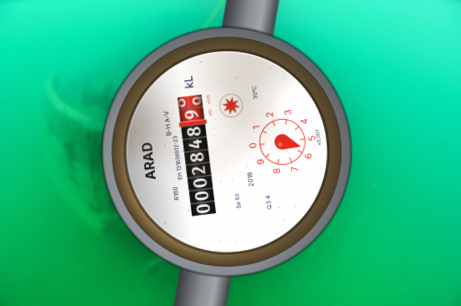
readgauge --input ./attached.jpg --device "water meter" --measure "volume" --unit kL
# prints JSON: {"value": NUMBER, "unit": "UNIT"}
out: {"value": 2848.985, "unit": "kL"}
